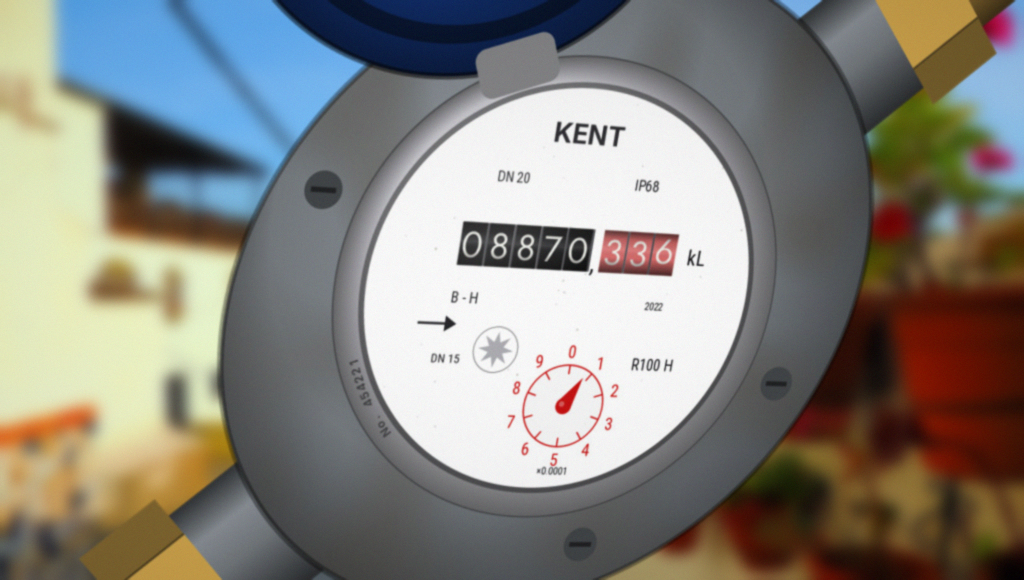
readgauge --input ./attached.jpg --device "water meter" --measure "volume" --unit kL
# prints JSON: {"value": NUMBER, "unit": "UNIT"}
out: {"value": 8870.3360, "unit": "kL"}
